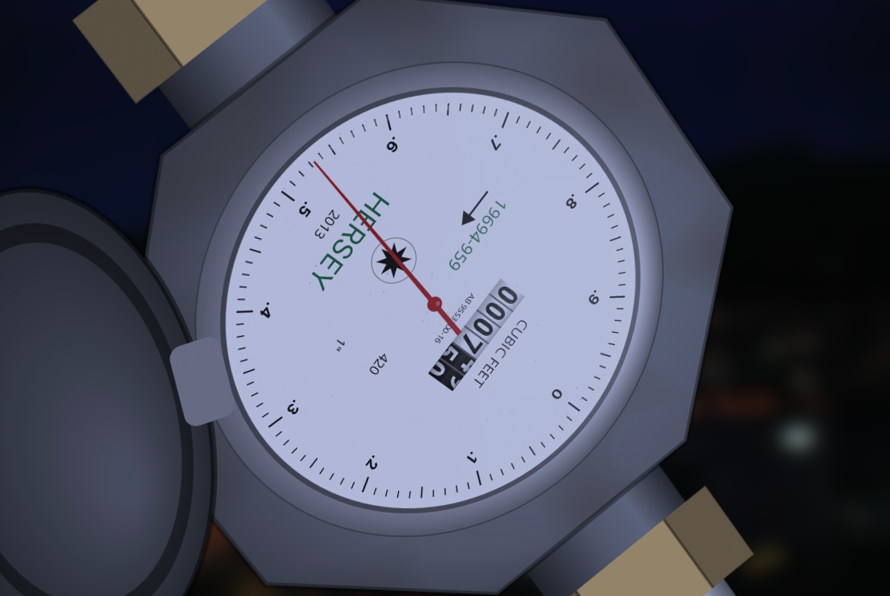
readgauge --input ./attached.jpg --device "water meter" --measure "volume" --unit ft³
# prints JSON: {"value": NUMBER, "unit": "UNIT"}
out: {"value": 749.53, "unit": "ft³"}
